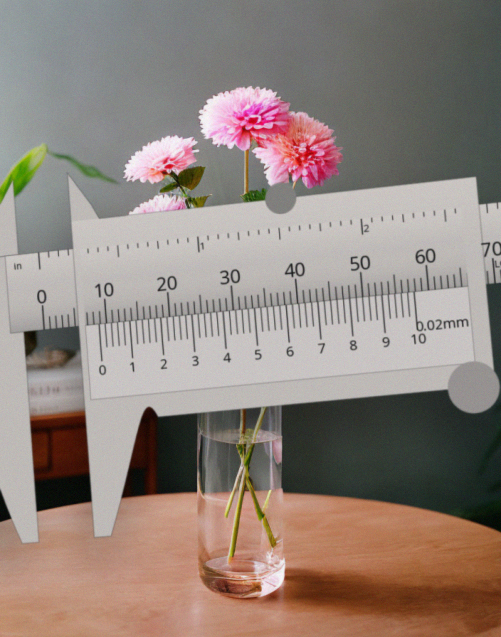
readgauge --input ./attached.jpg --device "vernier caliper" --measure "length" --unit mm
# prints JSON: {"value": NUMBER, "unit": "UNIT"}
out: {"value": 8.8, "unit": "mm"}
